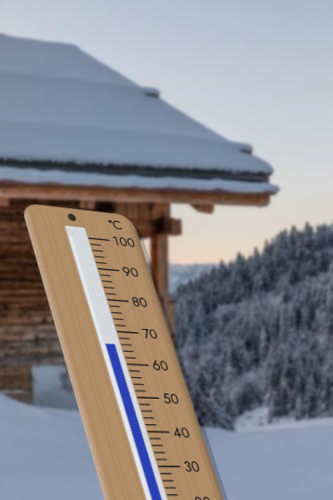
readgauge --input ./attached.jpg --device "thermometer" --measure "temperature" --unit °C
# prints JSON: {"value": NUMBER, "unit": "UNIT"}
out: {"value": 66, "unit": "°C"}
